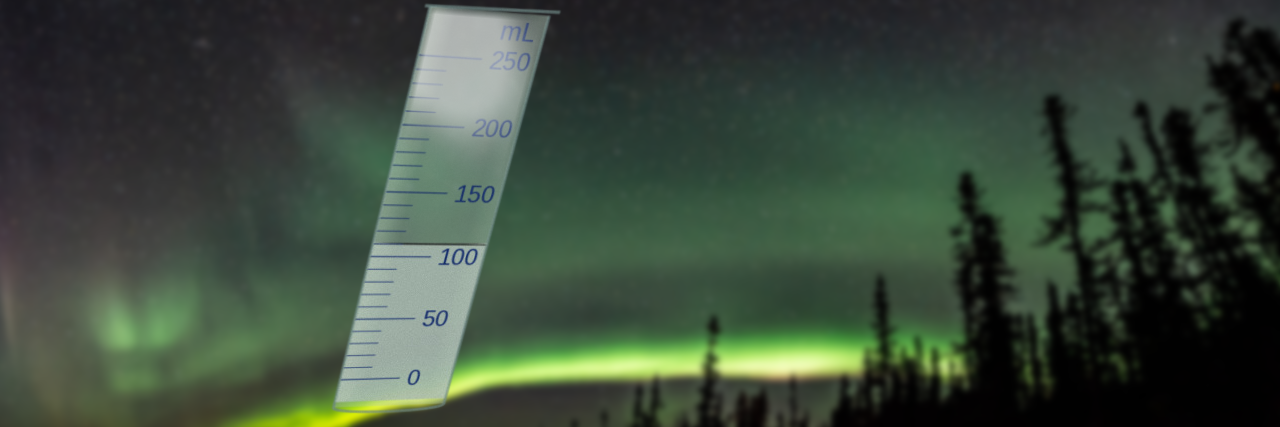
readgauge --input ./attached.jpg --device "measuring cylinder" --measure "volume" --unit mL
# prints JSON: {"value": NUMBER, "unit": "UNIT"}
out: {"value": 110, "unit": "mL"}
